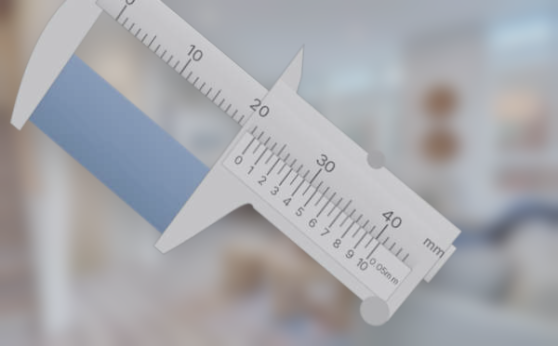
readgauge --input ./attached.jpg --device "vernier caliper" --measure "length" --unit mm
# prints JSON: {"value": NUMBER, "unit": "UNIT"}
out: {"value": 21.6, "unit": "mm"}
